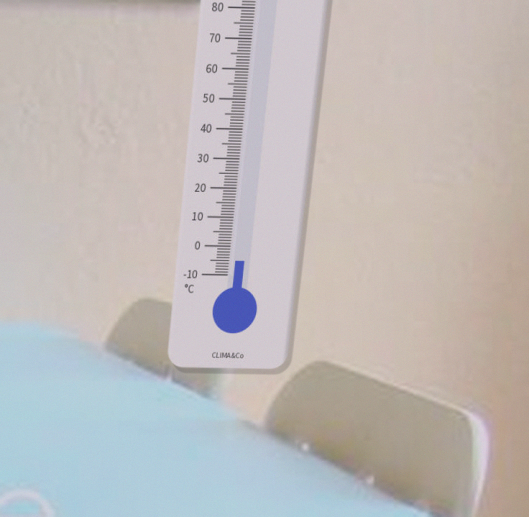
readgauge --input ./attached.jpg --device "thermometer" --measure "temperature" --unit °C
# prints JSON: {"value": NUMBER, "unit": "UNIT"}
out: {"value": -5, "unit": "°C"}
